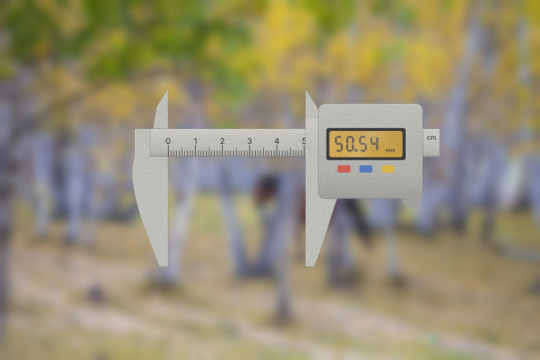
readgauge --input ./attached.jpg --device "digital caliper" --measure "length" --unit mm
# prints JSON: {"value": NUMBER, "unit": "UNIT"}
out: {"value": 50.54, "unit": "mm"}
